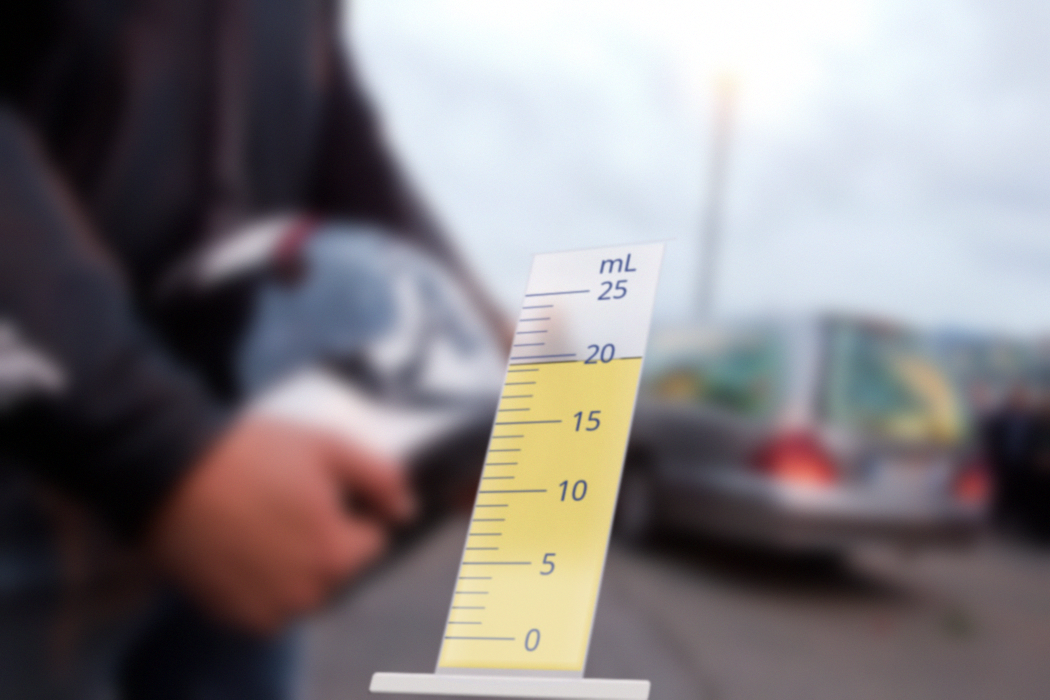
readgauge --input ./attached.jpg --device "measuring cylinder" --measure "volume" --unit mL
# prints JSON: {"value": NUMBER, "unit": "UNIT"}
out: {"value": 19.5, "unit": "mL"}
